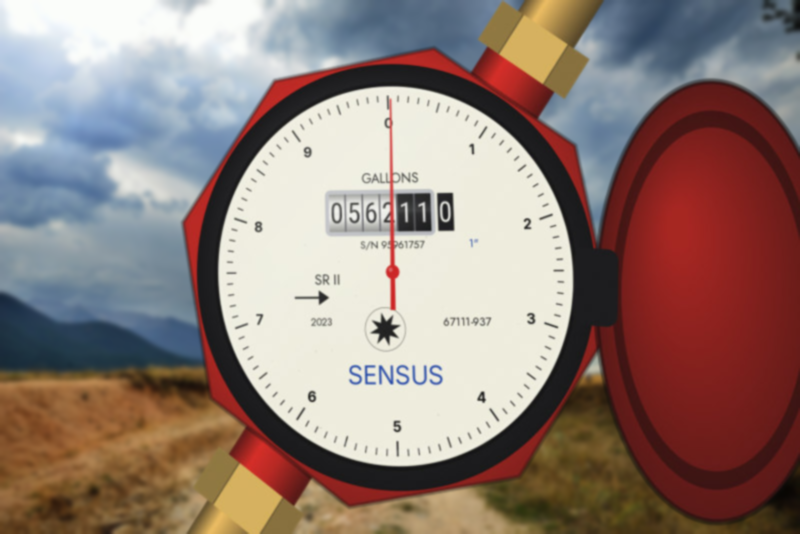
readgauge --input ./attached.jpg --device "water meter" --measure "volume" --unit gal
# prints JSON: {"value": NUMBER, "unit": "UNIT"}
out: {"value": 562110.0, "unit": "gal"}
